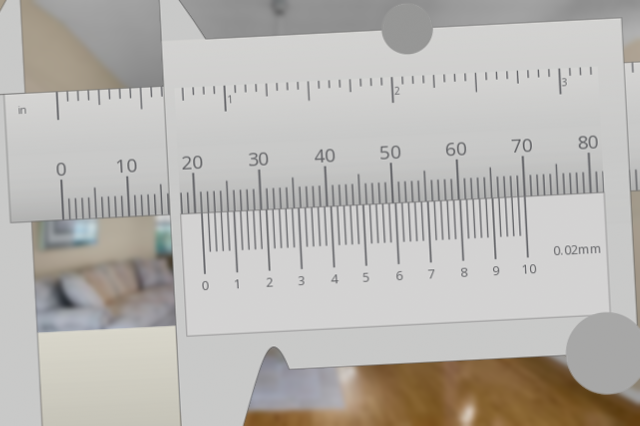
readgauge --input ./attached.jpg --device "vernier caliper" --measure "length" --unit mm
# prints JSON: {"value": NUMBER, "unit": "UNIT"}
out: {"value": 21.0, "unit": "mm"}
